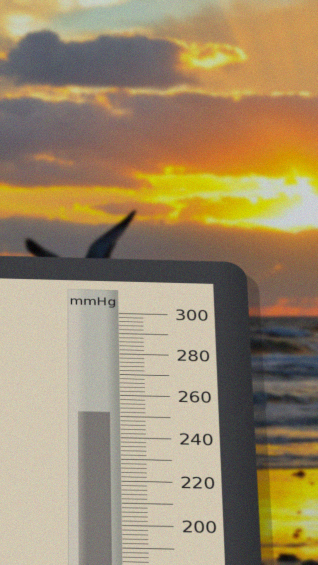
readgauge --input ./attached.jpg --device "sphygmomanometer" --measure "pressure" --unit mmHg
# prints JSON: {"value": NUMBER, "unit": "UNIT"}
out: {"value": 252, "unit": "mmHg"}
